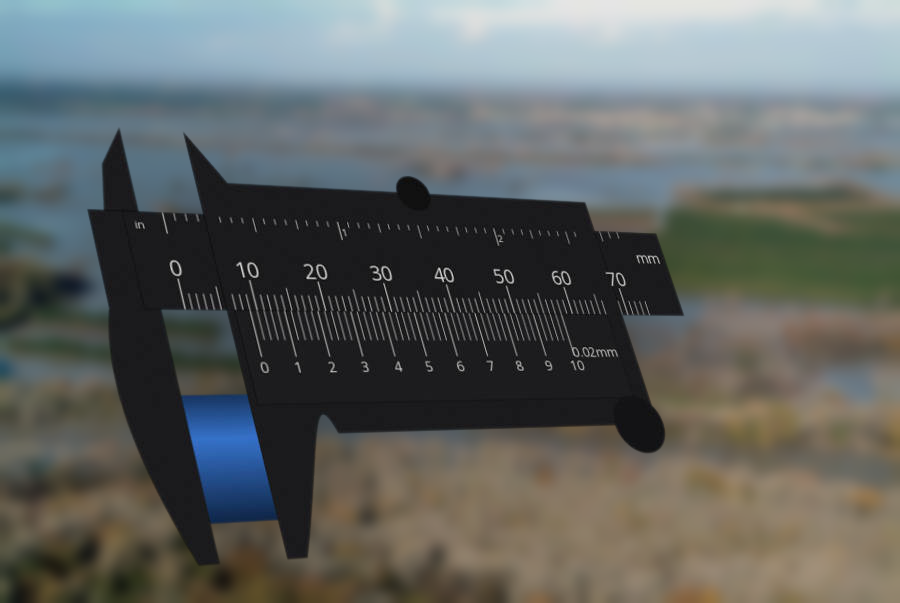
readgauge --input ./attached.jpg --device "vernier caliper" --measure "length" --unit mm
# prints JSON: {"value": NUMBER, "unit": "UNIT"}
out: {"value": 9.0, "unit": "mm"}
